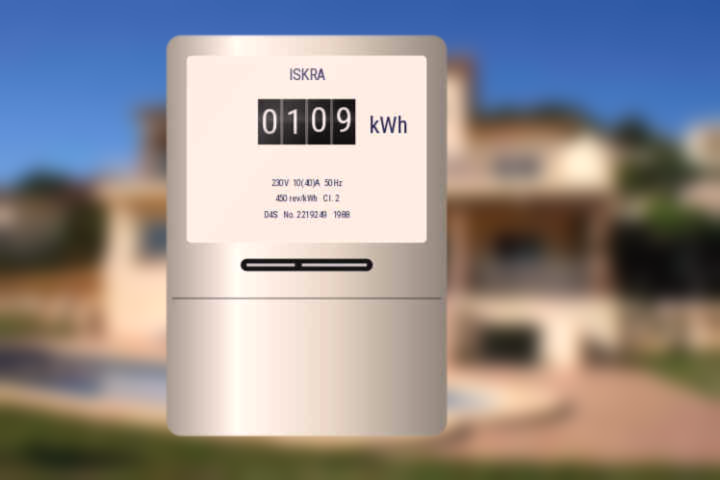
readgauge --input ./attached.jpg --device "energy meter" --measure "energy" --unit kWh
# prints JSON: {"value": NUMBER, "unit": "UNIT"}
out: {"value": 109, "unit": "kWh"}
